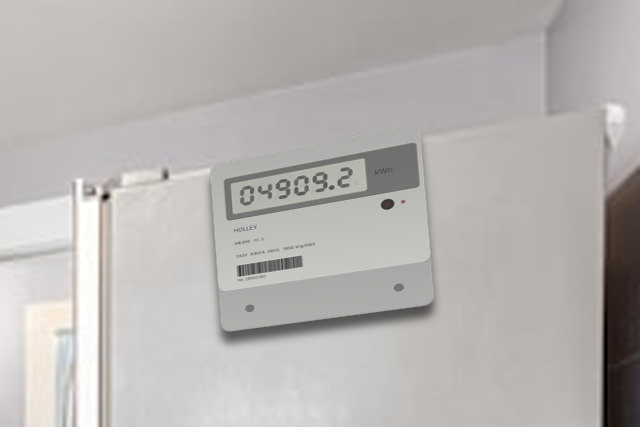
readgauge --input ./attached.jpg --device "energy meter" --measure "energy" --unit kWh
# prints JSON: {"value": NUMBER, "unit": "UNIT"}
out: {"value": 4909.2, "unit": "kWh"}
